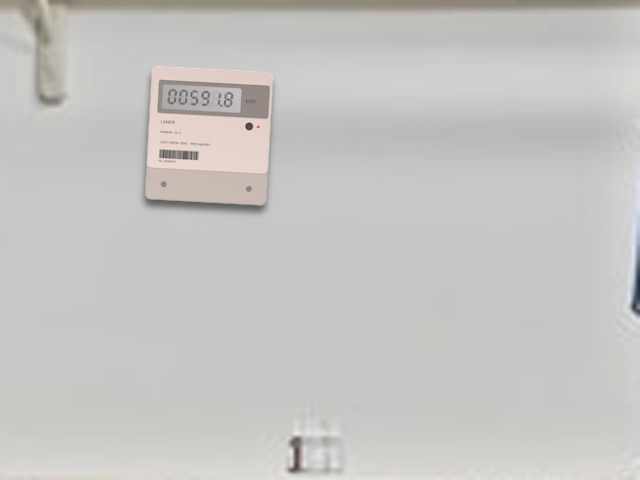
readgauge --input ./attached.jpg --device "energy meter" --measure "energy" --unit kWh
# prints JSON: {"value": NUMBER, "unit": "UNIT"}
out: {"value": 591.8, "unit": "kWh"}
